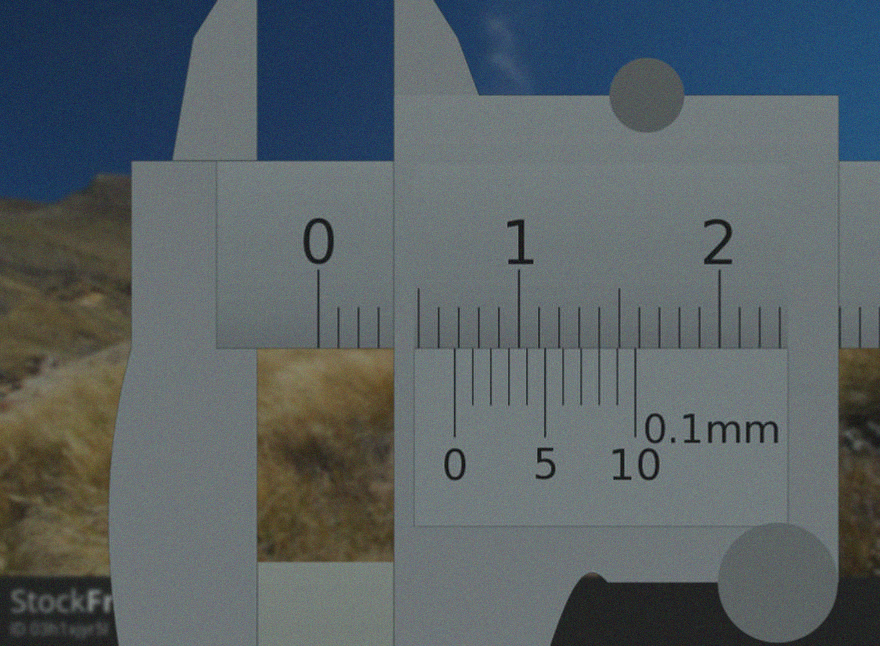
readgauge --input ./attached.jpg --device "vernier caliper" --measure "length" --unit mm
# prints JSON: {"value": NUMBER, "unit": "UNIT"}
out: {"value": 6.8, "unit": "mm"}
